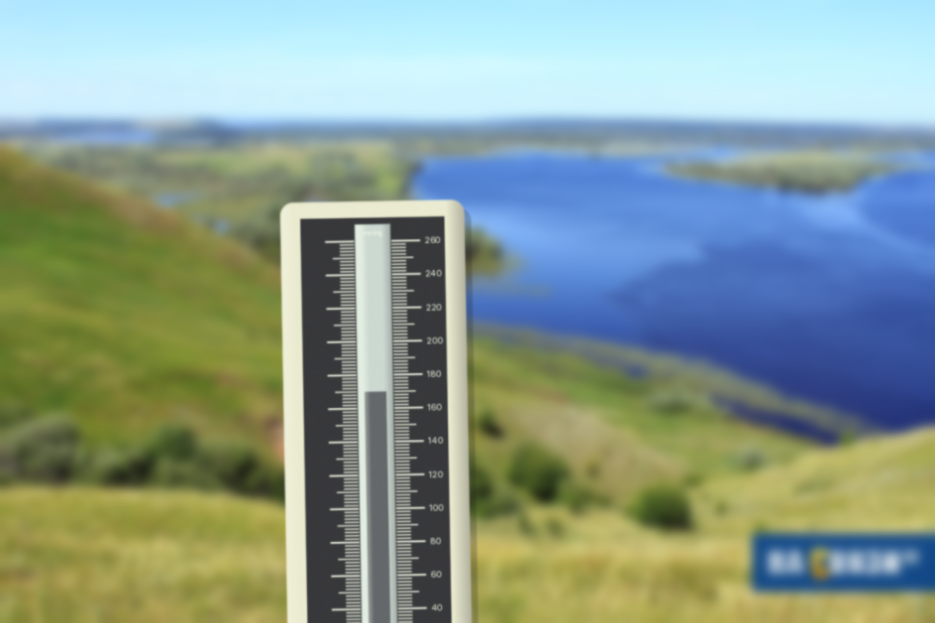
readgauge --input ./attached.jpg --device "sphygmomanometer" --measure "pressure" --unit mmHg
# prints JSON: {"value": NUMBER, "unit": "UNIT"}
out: {"value": 170, "unit": "mmHg"}
